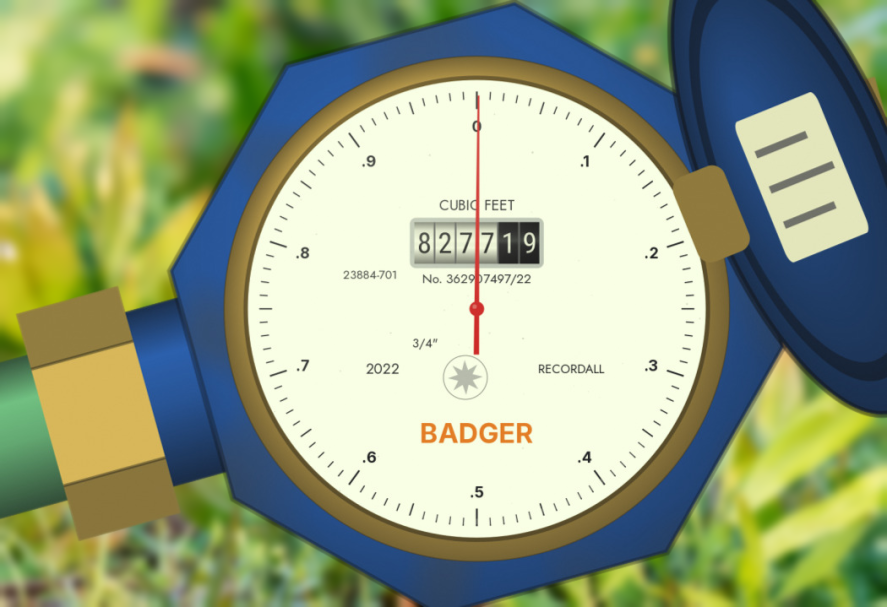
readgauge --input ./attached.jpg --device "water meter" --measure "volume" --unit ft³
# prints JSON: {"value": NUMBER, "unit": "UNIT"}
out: {"value": 827719.00, "unit": "ft³"}
